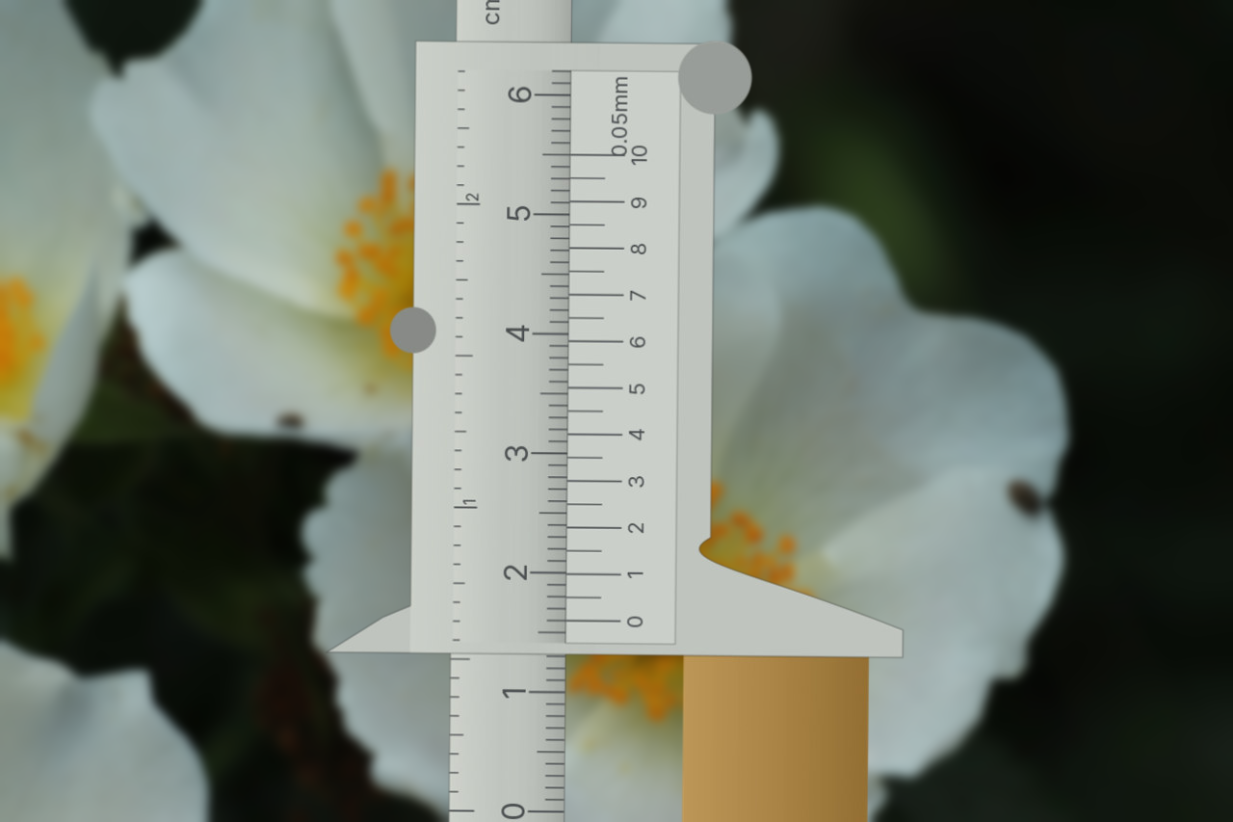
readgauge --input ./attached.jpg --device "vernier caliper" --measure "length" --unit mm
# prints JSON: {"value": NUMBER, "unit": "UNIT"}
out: {"value": 16.0, "unit": "mm"}
